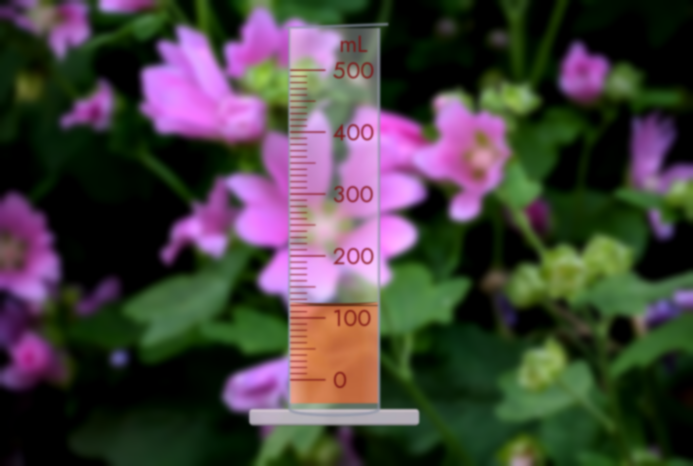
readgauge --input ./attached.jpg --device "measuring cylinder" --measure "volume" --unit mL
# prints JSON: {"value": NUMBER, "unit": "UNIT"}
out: {"value": 120, "unit": "mL"}
